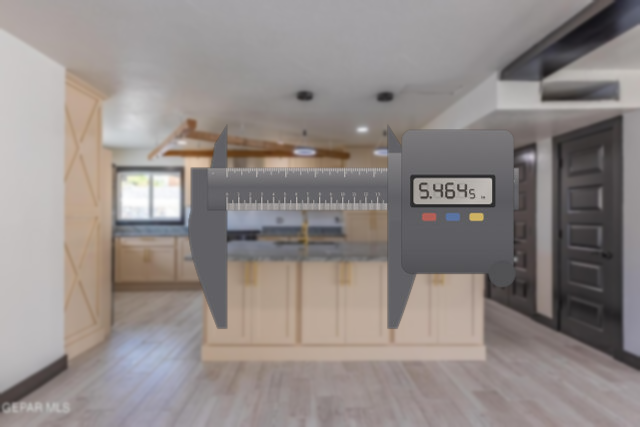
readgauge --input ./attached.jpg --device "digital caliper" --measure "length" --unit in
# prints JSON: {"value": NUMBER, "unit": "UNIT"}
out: {"value": 5.4645, "unit": "in"}
